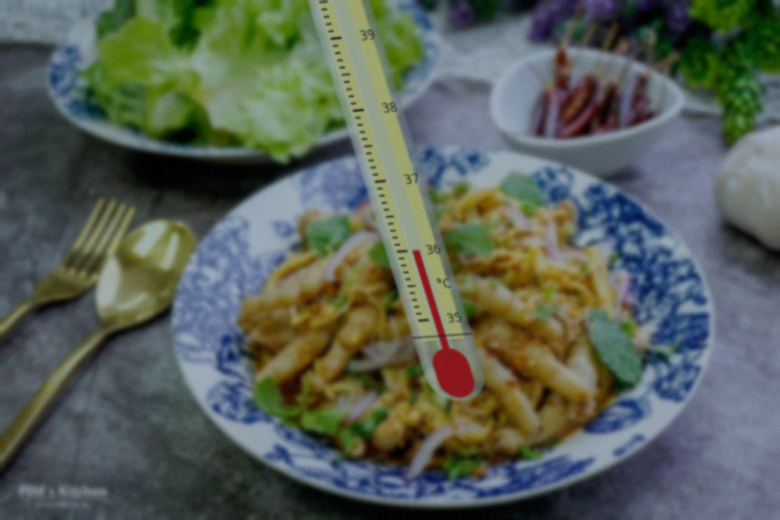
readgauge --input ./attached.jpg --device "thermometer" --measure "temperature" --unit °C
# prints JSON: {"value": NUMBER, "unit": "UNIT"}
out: {"value": 36, "unit": "°C"}
